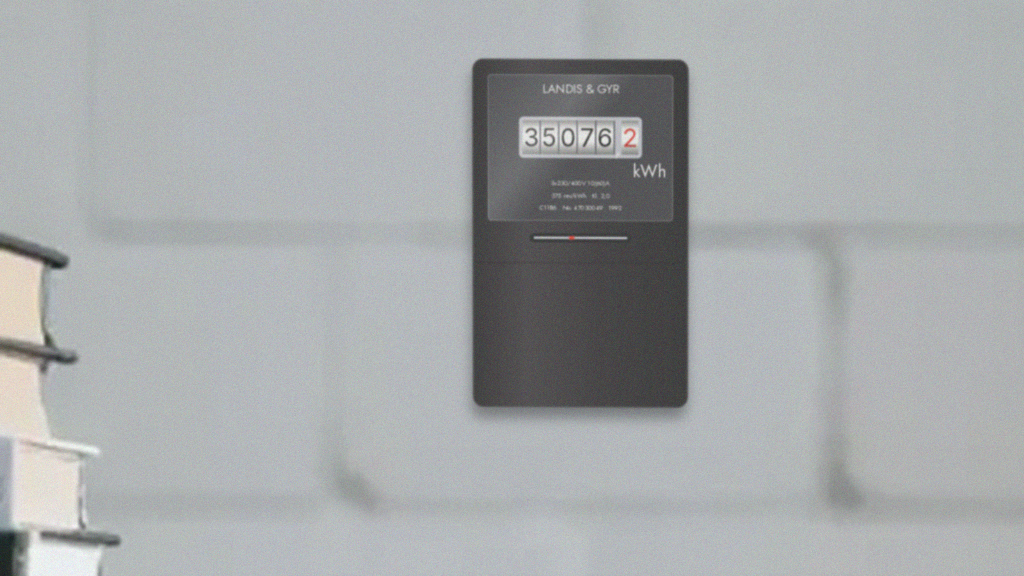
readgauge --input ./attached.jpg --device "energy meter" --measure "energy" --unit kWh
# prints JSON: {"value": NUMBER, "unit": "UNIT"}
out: {"value": 35076.2, "unit": "kWh"}
